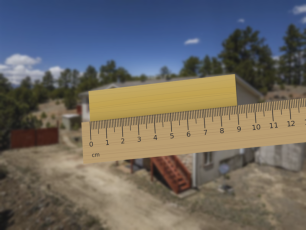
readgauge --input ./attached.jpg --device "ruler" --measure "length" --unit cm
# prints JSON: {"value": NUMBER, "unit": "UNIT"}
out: {"value": 9, "unit": "cm"}
